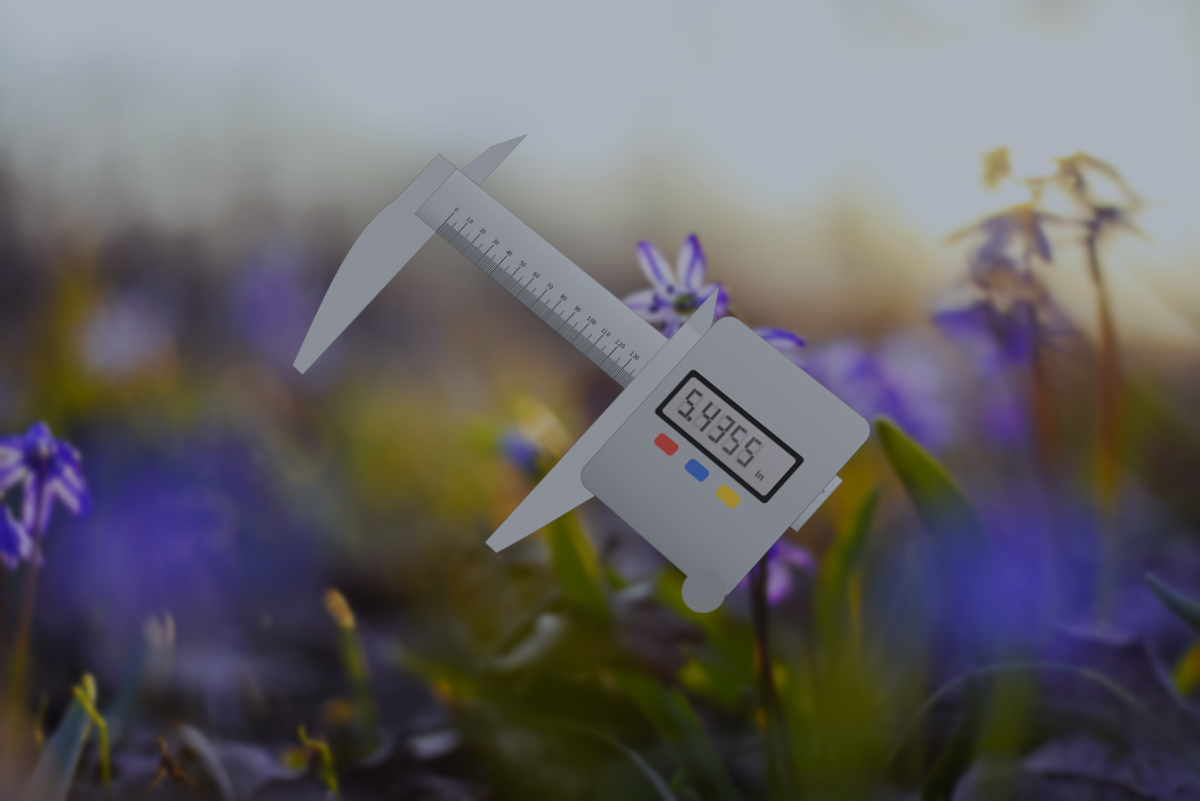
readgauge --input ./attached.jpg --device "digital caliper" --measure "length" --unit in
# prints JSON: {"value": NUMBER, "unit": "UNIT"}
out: {"value": 5.4355, "unit": "in"}
